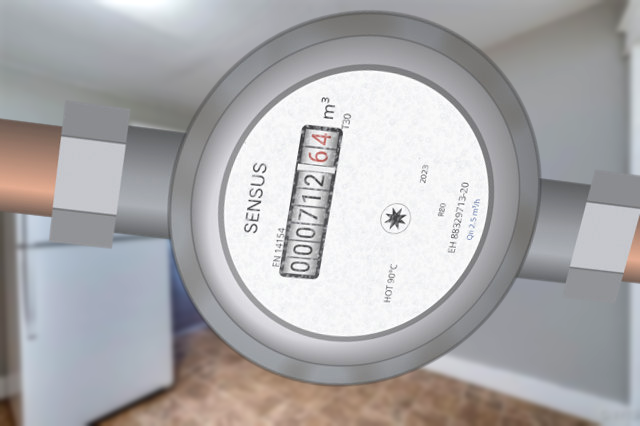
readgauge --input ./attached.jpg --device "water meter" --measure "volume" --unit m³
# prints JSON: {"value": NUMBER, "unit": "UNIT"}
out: {"value": 712.64, "unit": "m³"}
